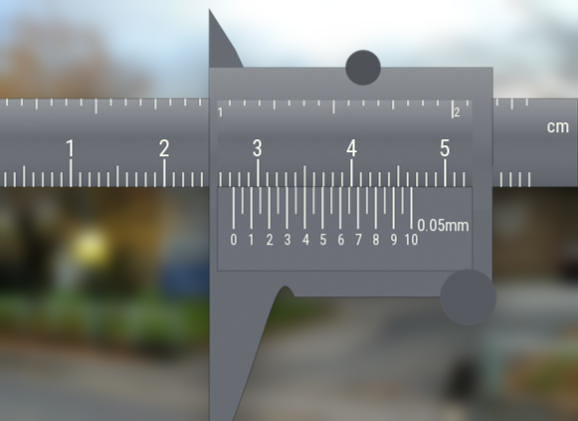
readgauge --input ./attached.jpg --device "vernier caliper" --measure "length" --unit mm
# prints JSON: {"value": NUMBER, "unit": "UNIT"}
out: {"value": 27.4, "unit": "mm"}
